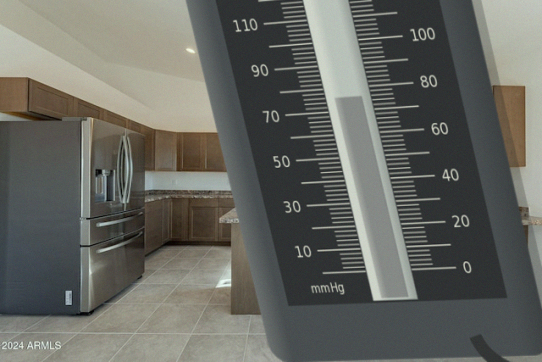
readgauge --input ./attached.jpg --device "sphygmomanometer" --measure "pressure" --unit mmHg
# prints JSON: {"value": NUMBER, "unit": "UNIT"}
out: {"value": 76, "unit": "mmHg"}
